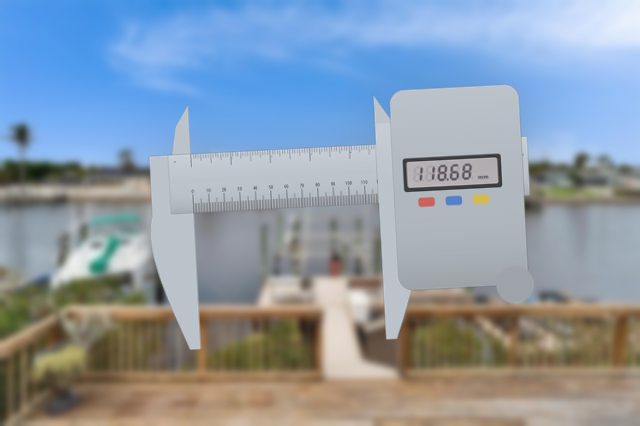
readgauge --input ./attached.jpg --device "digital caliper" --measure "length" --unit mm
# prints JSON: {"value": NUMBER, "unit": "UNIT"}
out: {"value": 118.68, "unit": "mm"}
